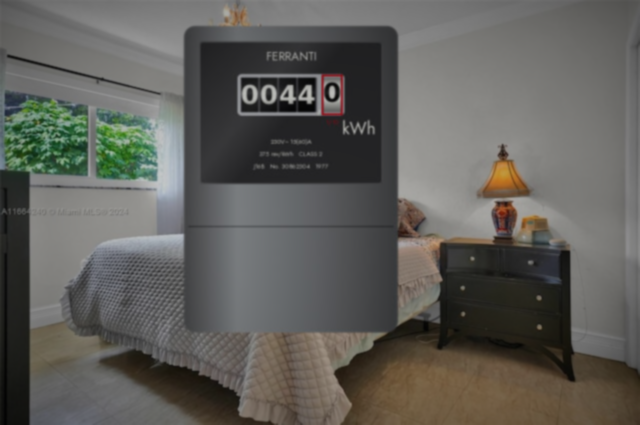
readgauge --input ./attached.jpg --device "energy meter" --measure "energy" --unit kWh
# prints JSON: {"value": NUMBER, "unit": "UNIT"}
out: {"value": 44.0, "unit": "kWh"}
